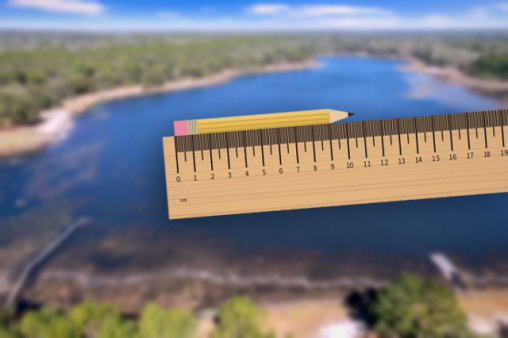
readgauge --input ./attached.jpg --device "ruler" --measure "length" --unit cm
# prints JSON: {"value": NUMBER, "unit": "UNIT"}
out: {"value": 10.5, "unit": "cm"}
